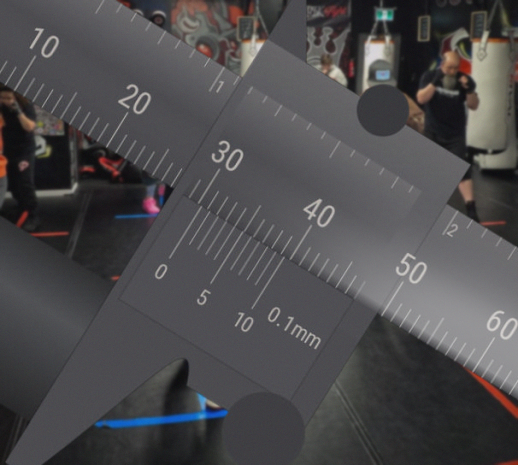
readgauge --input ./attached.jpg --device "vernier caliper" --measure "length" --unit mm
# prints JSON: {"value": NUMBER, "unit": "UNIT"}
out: {"value": 30.4, "unit": "mm"}
